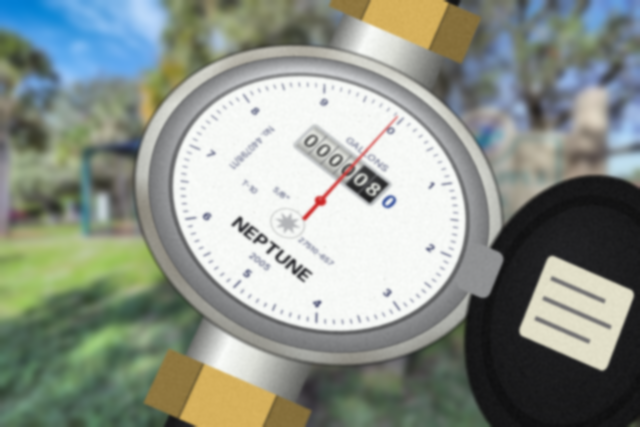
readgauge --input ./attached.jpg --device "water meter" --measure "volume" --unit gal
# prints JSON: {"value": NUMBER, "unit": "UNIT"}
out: {"value": 79.9, "unit": "gal"}
